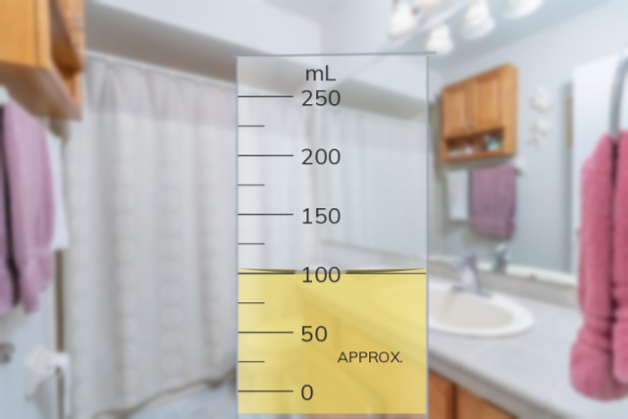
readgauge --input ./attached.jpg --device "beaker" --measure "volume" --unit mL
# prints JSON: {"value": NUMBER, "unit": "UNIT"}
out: {"value": 100, "unit": "mL"}
